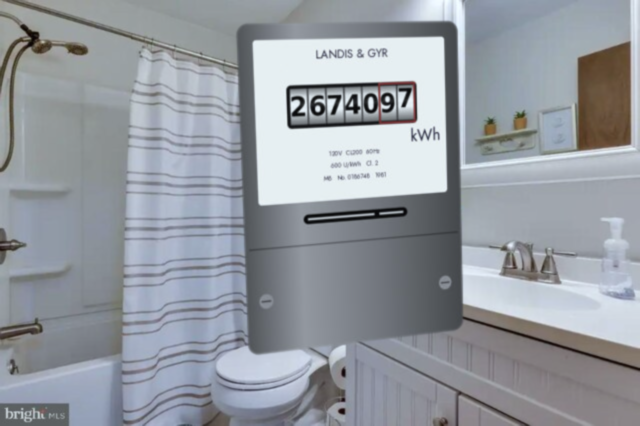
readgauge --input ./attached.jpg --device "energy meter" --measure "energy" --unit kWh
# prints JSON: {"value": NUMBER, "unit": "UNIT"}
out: {"value": 26740.97, "unit": "kWh"}
